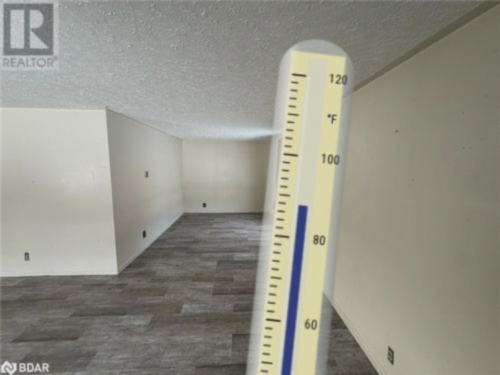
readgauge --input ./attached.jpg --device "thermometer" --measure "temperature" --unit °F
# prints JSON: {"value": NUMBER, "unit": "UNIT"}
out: {"value": 88, "unit": "°F"}
